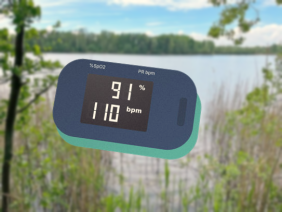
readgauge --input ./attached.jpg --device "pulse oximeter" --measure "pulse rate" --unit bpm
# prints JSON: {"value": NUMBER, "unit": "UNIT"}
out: {"value": 110, "unit": "bpm"}
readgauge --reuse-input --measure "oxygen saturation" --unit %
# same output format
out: {"value": 91, "unit": "%"}
